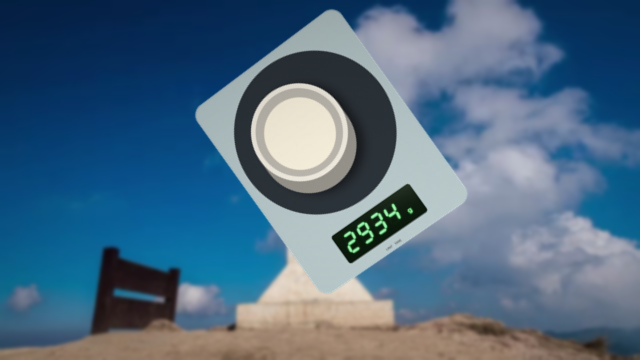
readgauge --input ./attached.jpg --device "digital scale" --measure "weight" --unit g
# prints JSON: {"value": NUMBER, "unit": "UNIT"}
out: {"value": 2934, "unit": "g"}
